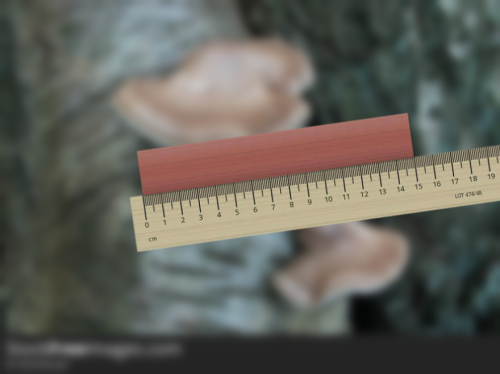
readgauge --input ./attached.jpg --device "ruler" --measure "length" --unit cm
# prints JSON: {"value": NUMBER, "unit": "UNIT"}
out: {"value": 15, "unit": "cm"}
